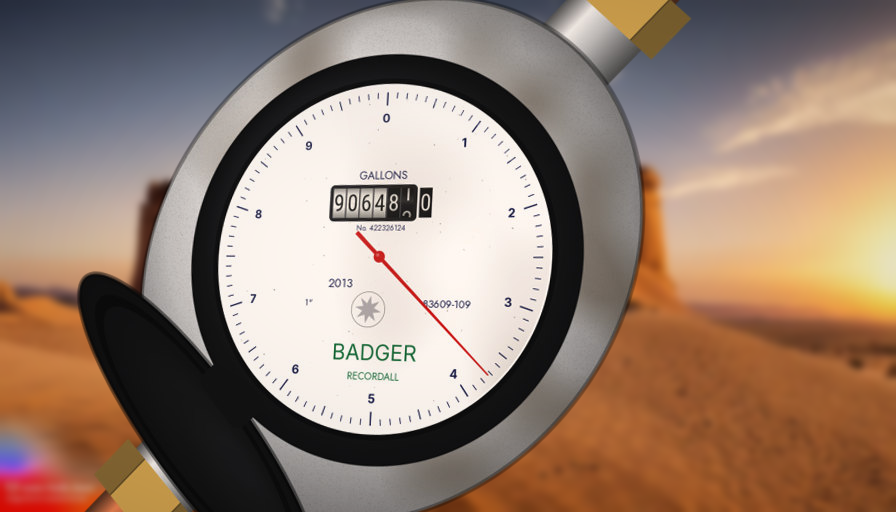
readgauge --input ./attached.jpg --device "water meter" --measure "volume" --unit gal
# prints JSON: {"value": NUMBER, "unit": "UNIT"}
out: {"value": 9064813.7, "unit": "gal"}
